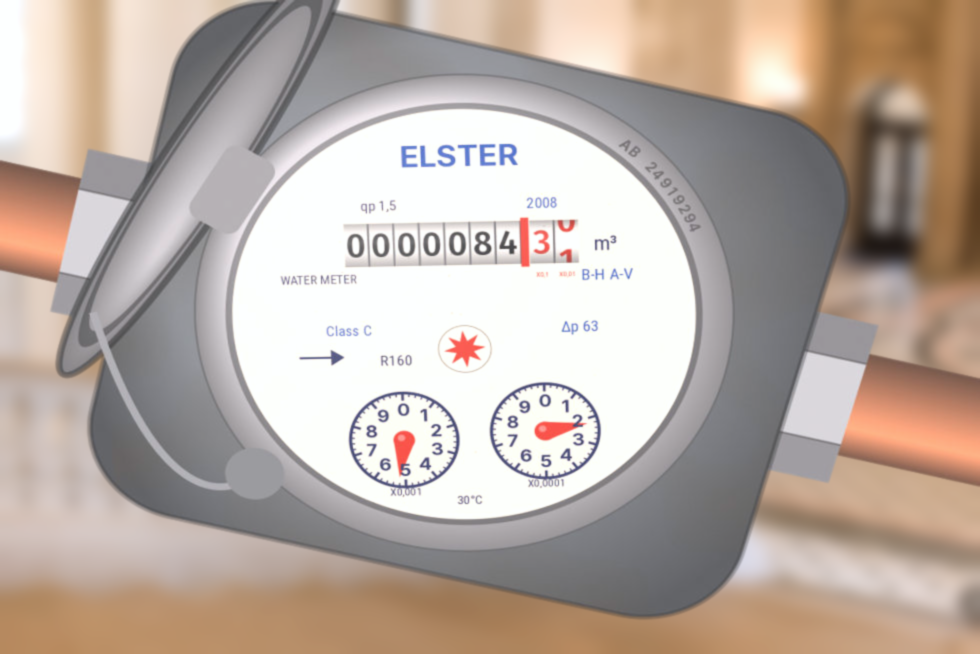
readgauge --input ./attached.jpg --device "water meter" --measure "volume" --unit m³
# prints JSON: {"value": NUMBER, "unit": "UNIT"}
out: {"value": 84.3052, "unit": "m³"}
